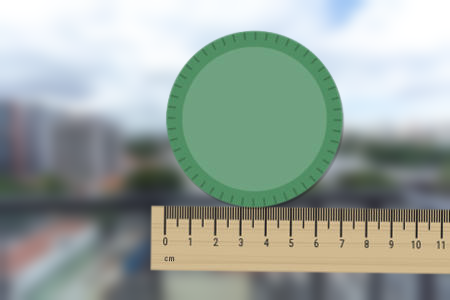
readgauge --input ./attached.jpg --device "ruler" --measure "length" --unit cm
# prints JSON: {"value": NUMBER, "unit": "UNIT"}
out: {"value": 7, "unit": "cm"}
